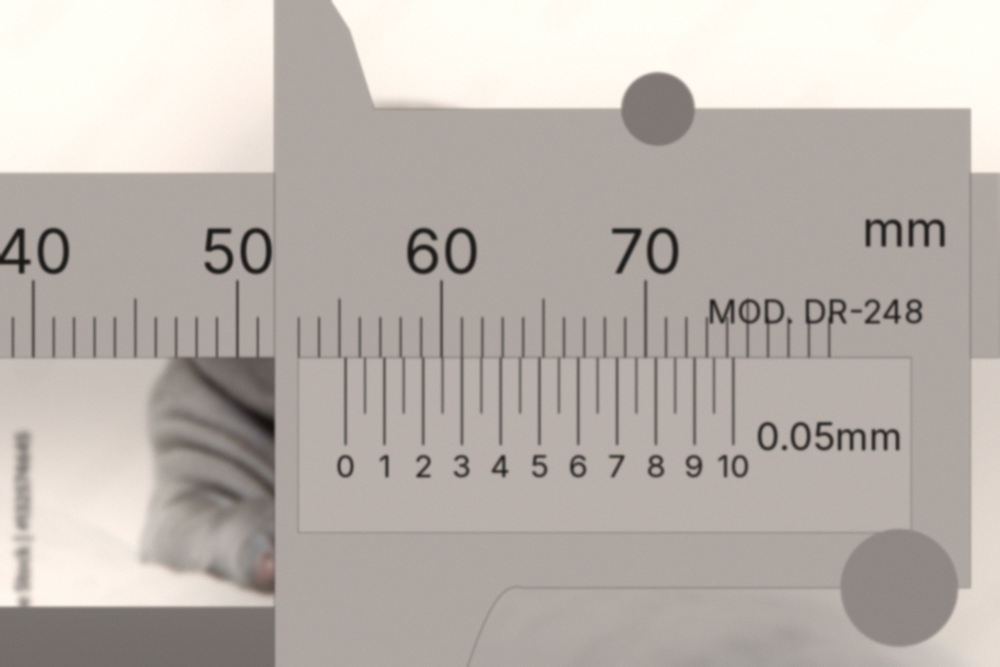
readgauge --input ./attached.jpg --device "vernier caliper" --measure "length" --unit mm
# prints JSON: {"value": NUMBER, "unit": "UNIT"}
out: {"value": 55.3, "unit": "mm"}
